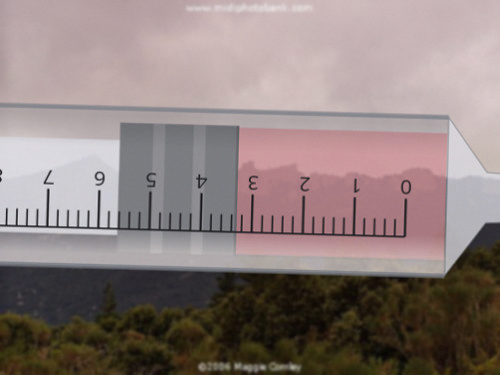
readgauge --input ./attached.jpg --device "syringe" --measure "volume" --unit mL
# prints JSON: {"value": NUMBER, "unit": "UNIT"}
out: {"value": 3.3, "unit": "mL"}
